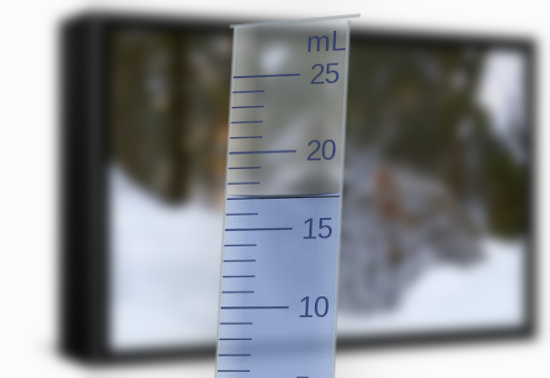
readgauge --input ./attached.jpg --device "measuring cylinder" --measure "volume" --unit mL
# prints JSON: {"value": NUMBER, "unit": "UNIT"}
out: {"value": 17, "unit": "mL"}
